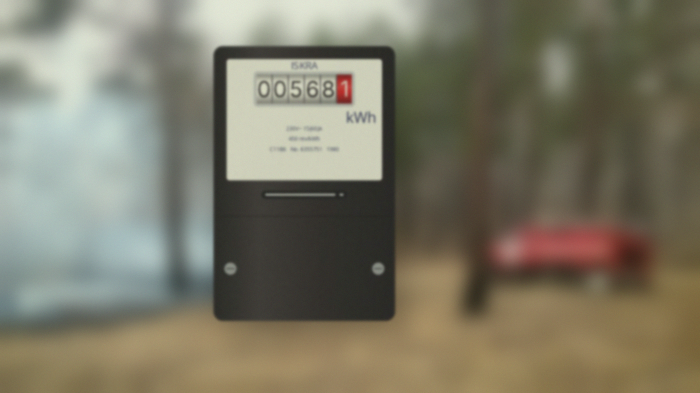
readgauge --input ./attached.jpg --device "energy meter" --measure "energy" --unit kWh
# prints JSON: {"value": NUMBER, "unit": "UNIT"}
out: {"value": 568.1, "unit": "kWh"}
